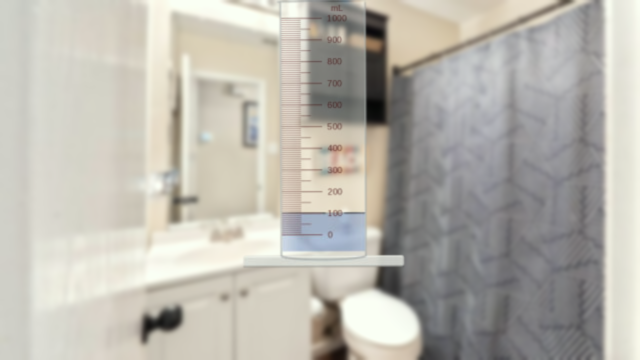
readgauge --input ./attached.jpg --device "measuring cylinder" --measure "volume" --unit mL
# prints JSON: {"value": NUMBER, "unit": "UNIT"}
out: {"value": 100, "unit": "mL"}
